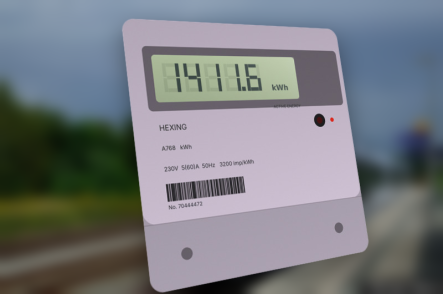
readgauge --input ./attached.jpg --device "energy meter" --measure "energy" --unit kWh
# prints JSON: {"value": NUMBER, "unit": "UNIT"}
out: {"value": 1411.6, "unit": "kWh"}
